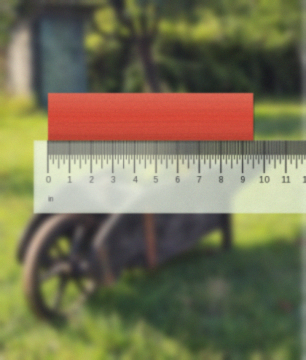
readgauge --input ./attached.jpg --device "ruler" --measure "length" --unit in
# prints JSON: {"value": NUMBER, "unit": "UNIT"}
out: {"value": 9.5, "unit": "in"}
